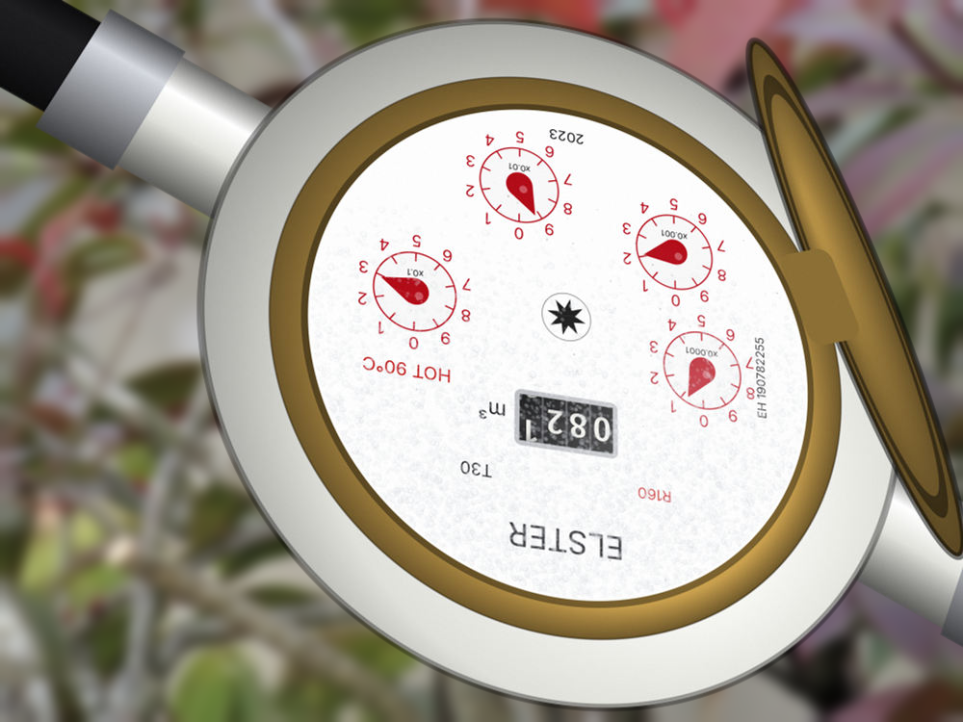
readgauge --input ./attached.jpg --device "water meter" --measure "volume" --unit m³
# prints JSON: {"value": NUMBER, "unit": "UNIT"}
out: {"value": 821.2920, "unit": "m³"}
